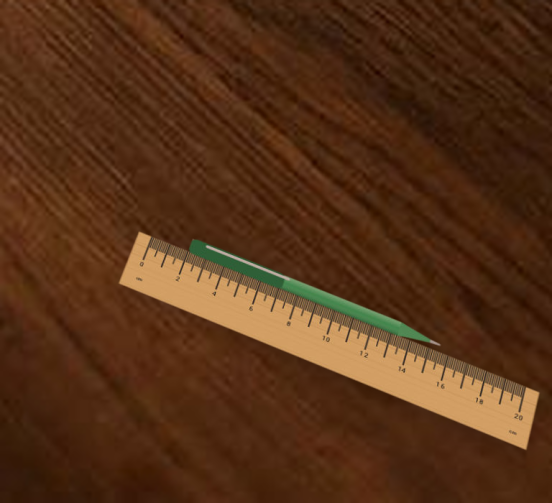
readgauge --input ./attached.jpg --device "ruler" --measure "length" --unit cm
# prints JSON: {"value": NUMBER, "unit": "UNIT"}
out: {"value": 13.5, "unit": "cm"}
